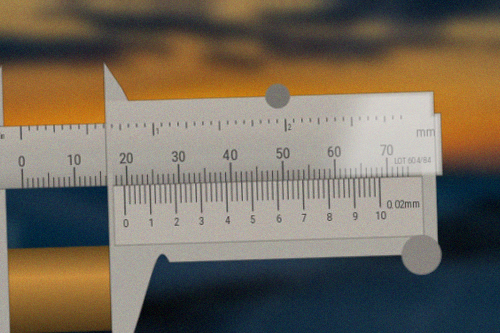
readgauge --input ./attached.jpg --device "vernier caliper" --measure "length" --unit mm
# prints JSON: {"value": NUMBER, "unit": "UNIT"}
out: {"value": 19.5, "unit": "mm"}
